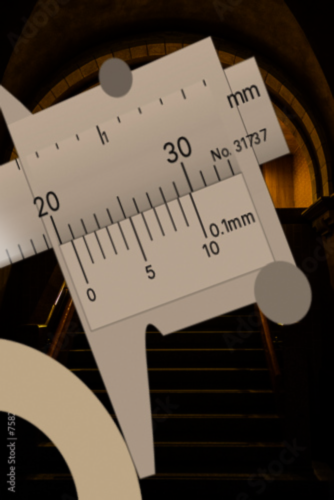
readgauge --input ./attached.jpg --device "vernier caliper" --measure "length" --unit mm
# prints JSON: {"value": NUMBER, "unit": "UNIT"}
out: {"value": 20.8, "unit": "mm"}
